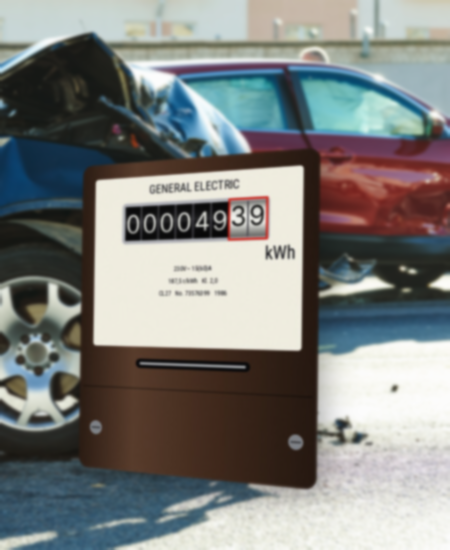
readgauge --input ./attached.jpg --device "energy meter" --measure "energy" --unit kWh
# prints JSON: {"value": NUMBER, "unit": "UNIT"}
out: {"value": 49.39, "unit": "kWh"}
